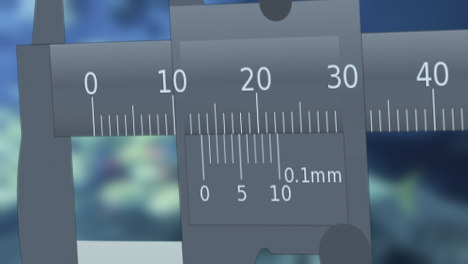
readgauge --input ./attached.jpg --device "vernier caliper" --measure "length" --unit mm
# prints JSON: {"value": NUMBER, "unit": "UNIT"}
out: {"value": 13.2, "unit": "mm"}
